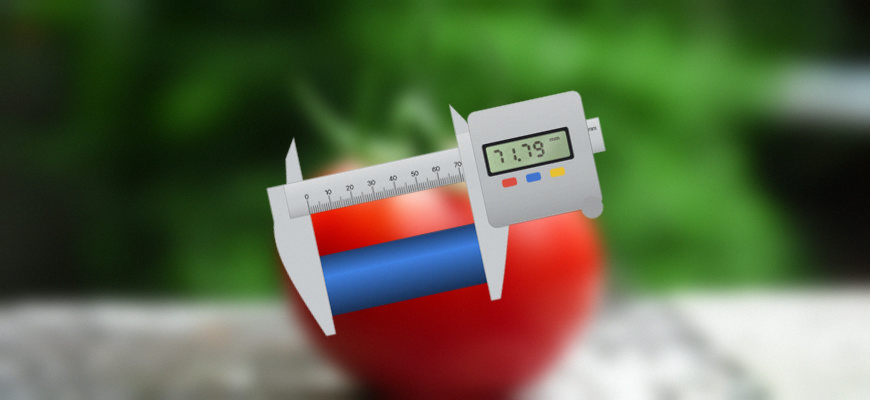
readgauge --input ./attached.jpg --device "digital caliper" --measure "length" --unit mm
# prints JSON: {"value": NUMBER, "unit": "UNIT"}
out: {"value": 71.79, "unit": "mm"}
